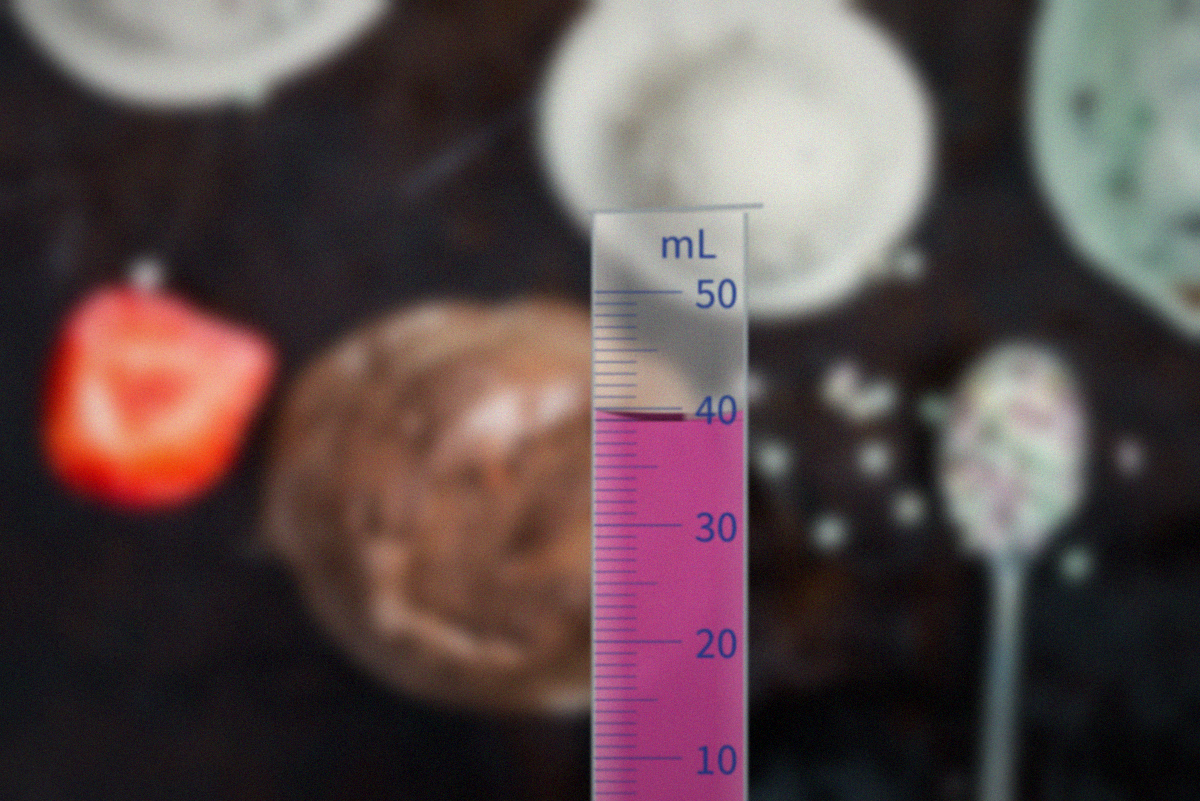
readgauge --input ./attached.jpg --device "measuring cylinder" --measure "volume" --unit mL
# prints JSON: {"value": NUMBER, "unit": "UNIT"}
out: {"value": 39, "unit": "mL"}
